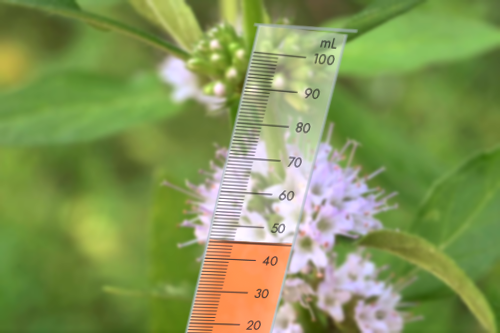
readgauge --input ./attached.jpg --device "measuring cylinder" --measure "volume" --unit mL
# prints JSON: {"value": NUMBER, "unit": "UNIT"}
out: {"value": 45, "unit": "mL"}
